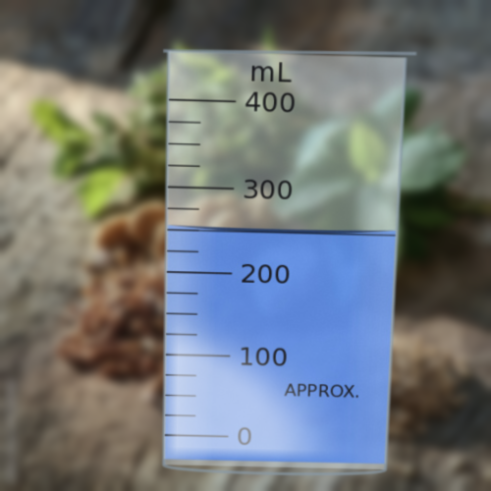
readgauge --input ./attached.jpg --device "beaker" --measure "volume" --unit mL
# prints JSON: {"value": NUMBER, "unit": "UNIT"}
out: {"value": 250, "unit": "mL"}
